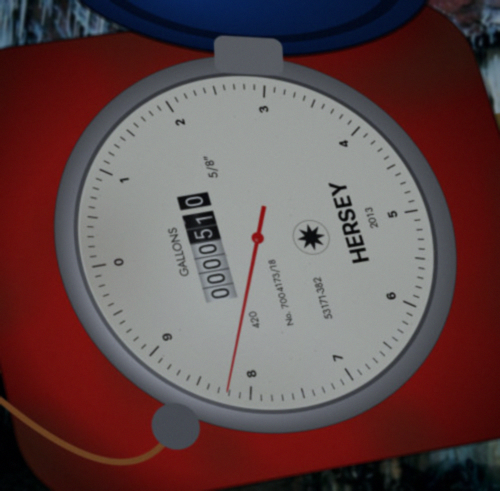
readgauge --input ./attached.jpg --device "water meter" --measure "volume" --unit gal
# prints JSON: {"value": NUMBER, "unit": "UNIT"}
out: {"value": 508.2, "unit": "gal"}
